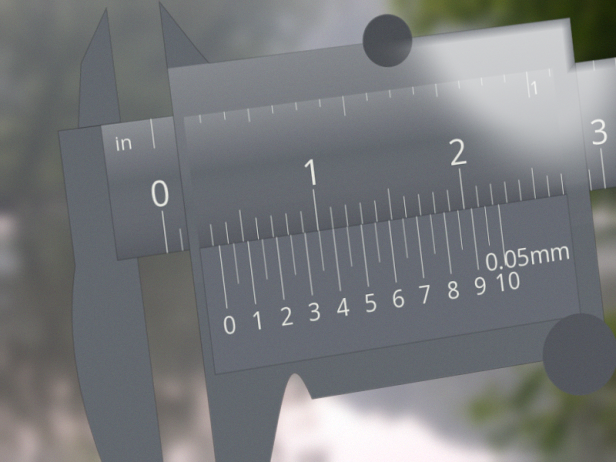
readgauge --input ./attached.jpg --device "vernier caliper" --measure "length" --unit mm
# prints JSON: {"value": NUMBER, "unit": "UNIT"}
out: {"value": 3.4, "unit": "mm"}
